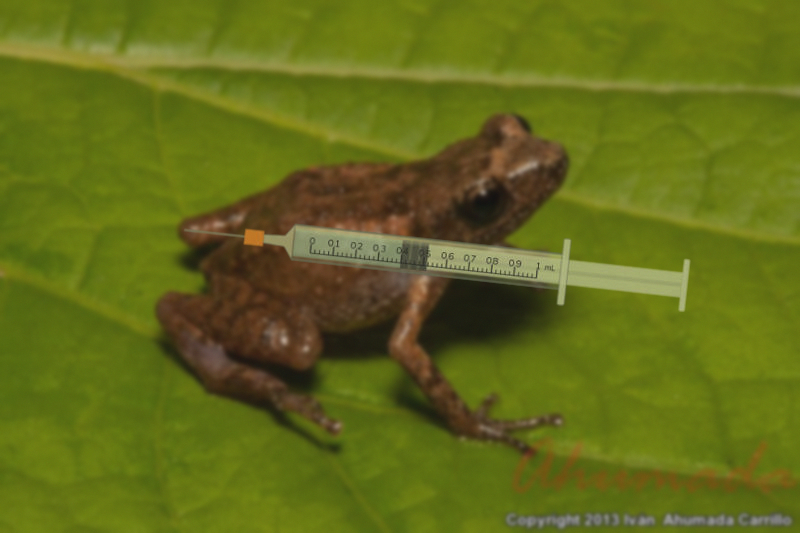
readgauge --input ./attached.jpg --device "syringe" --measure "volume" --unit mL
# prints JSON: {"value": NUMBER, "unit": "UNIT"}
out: {"value": 0.4, "unit": "mL"}
